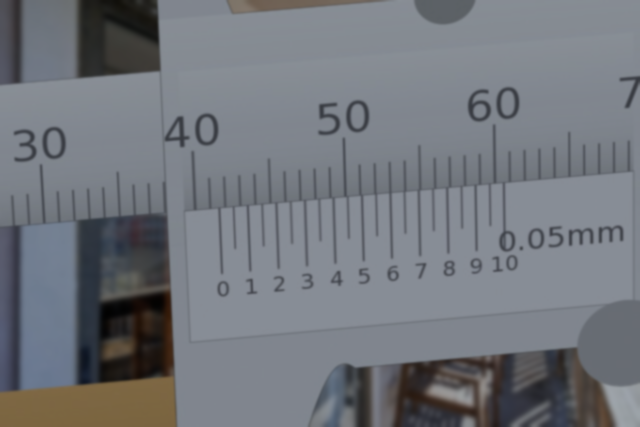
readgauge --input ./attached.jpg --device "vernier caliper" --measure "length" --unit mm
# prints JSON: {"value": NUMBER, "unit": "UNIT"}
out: {"value": 41.6, "unit": "mm"}
